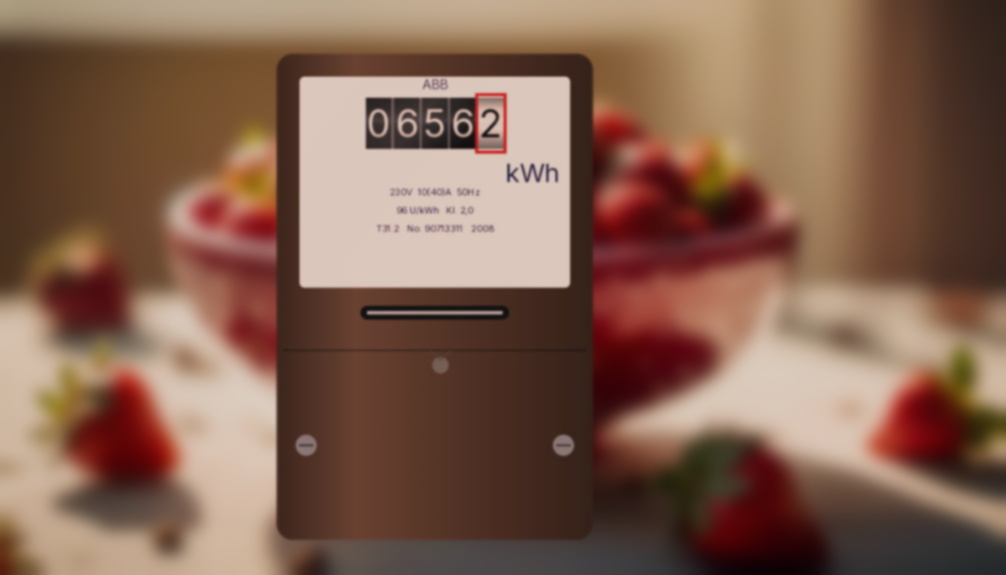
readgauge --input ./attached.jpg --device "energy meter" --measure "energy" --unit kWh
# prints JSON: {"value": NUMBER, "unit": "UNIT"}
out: {"value": 656.2, "unit": "kWh"}
